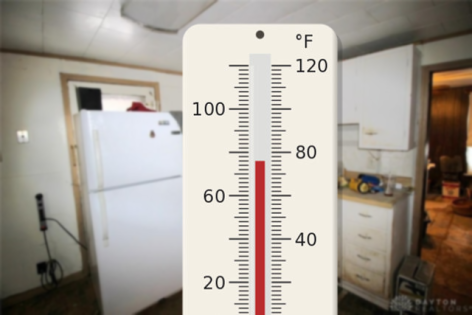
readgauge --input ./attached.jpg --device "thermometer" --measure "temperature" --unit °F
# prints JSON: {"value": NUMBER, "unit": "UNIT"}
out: {"value": 76, "unit": "°F"}
